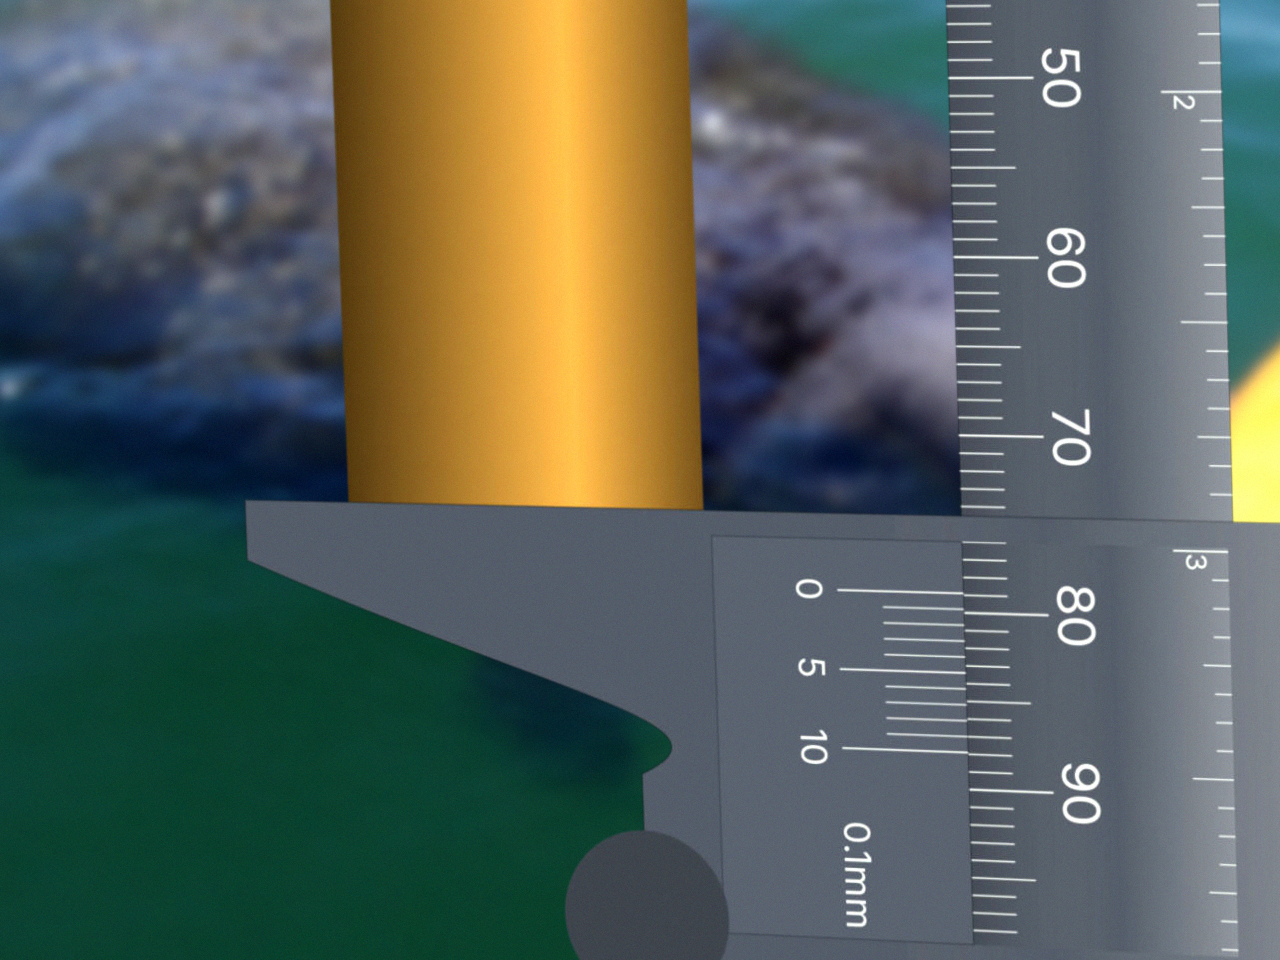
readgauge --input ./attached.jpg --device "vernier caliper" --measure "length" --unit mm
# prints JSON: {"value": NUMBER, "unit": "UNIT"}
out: {"value": 78.9, "unit": "mm"}
